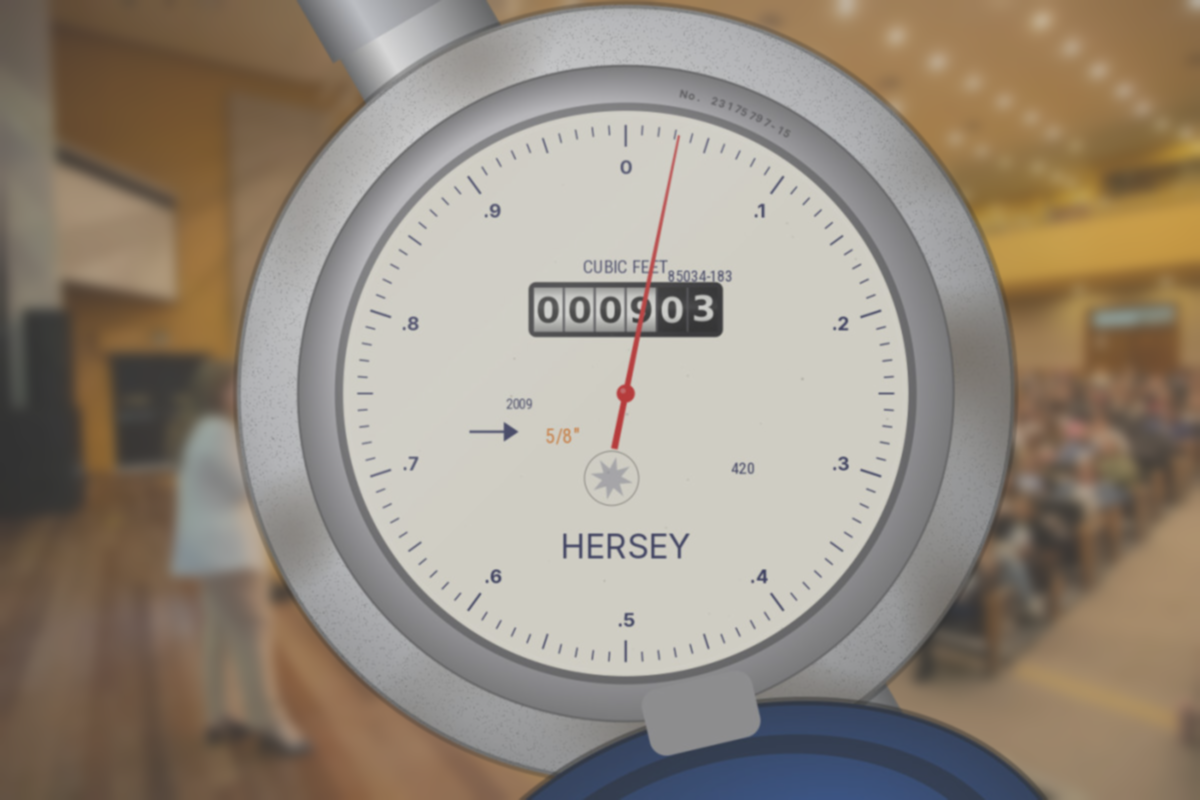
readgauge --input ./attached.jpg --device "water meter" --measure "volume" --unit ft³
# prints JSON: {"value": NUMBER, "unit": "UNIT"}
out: {"value": 903.03, "unit": "ft³"}
